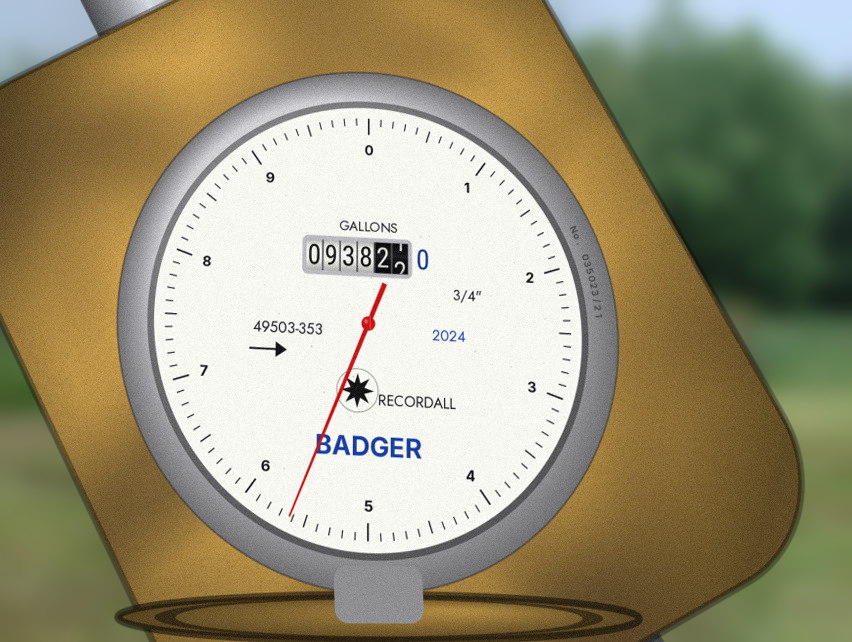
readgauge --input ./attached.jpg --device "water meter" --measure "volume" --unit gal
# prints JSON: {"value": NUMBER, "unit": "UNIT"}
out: {"value": 938215.6, "unit": "gal"}
